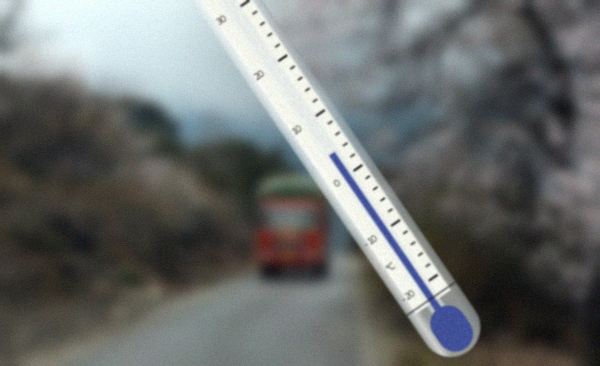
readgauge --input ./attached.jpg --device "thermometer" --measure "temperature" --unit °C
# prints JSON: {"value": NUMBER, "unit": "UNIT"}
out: {"value": 4, "unit": "°C"}
